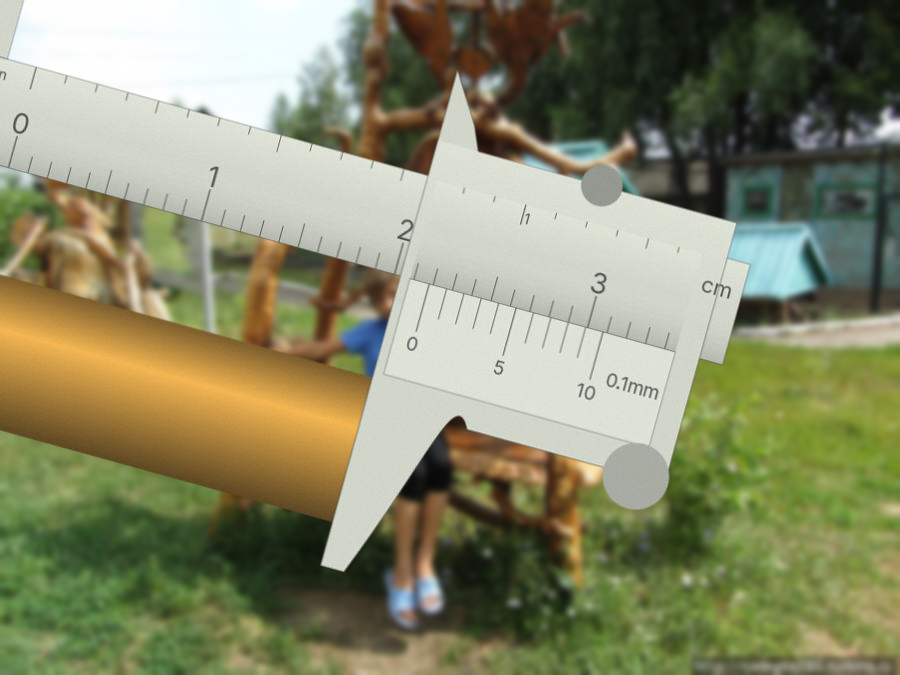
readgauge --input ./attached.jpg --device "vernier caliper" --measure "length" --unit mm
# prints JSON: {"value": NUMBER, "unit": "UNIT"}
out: {"value": 21.8, "unit": "mm"}
